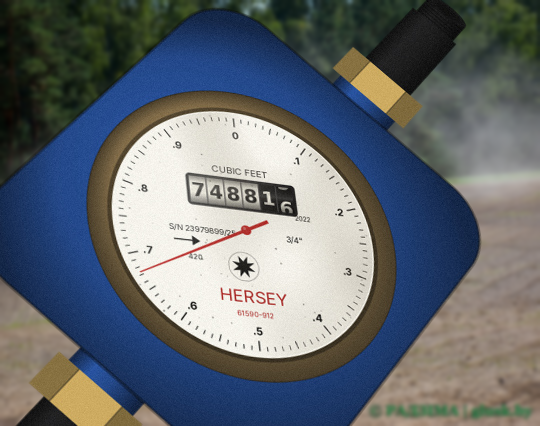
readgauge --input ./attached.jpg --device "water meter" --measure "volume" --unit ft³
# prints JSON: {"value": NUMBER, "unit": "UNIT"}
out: {"value": 748815.67, "unit": "ft³"}
